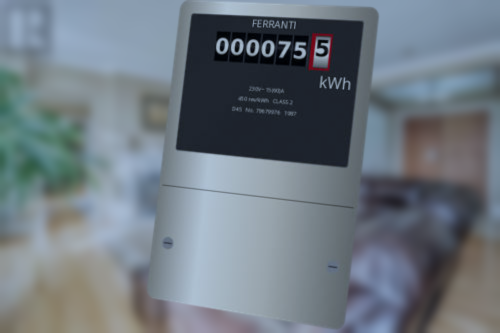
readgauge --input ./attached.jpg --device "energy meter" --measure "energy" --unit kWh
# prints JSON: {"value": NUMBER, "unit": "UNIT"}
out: {"value": 75.5, "unit": "kWh"}
